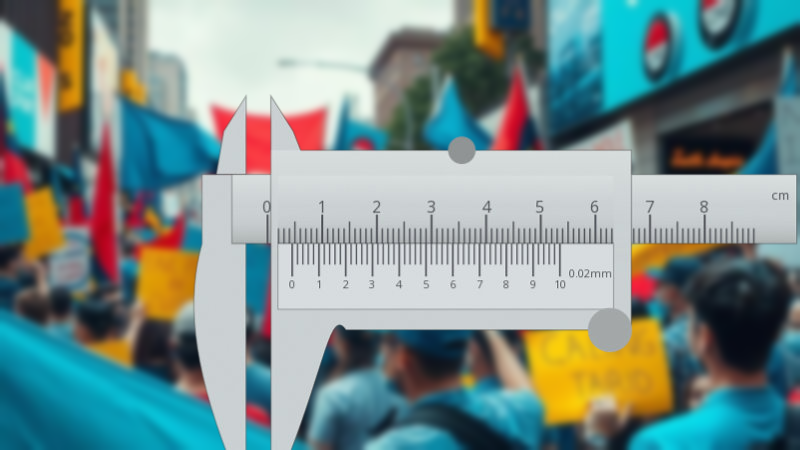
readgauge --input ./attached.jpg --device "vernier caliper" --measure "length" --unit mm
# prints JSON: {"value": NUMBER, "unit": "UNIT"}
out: {"value": 4.5, "unit": "mm"}
